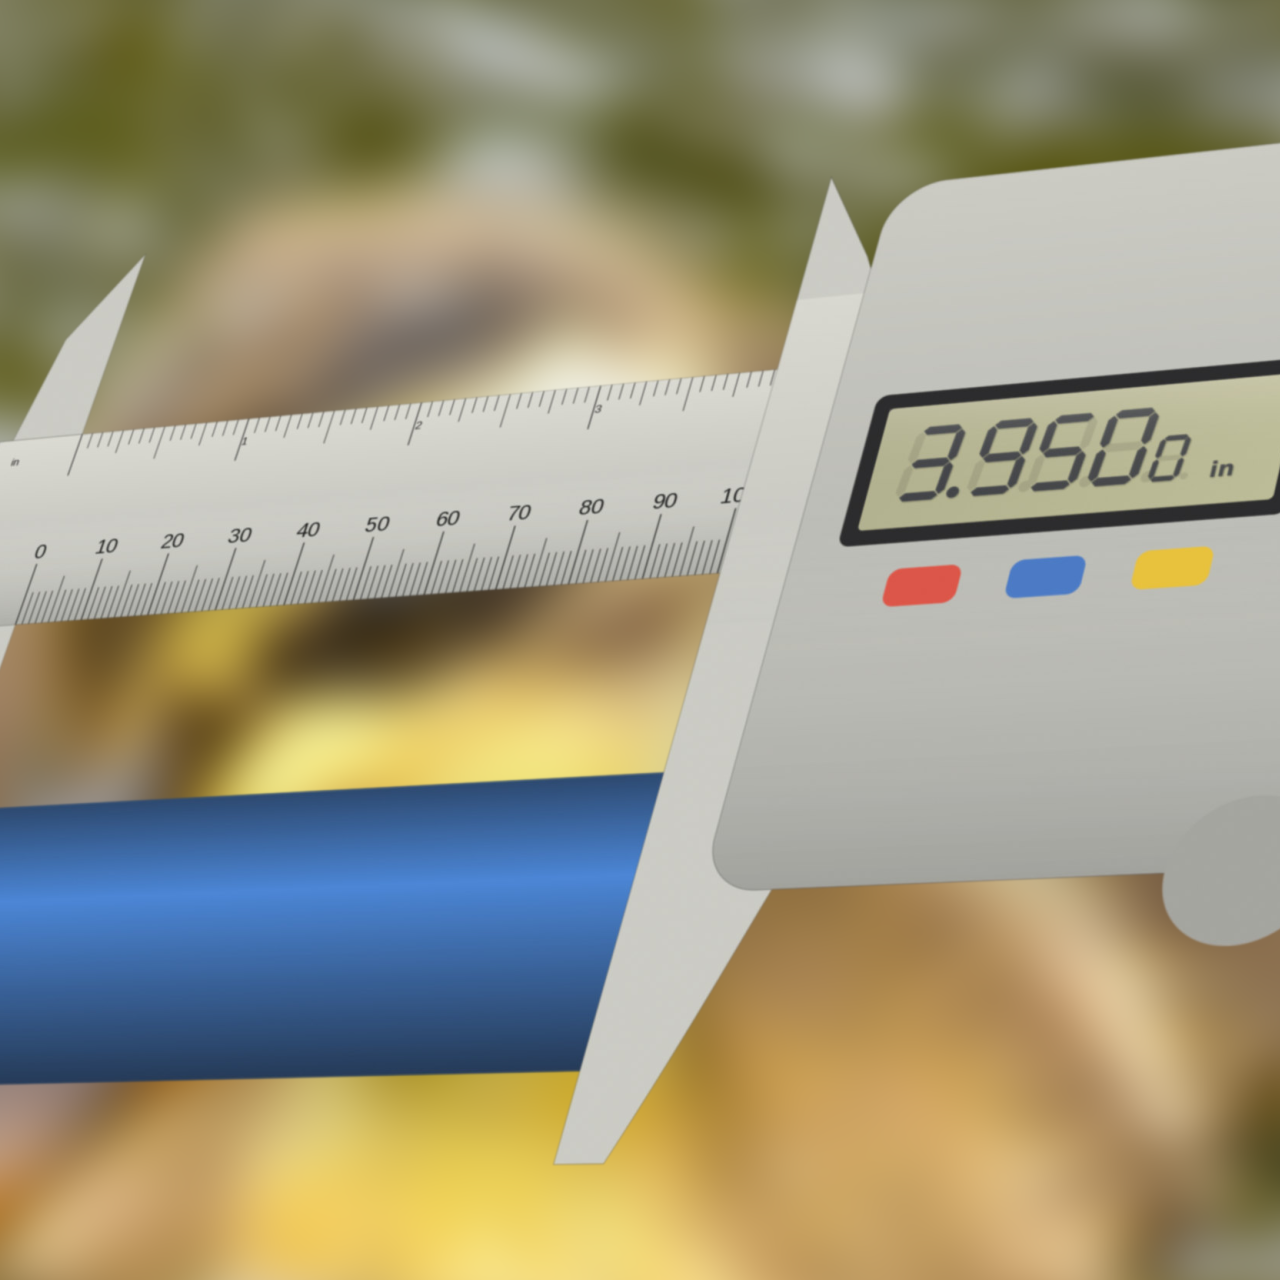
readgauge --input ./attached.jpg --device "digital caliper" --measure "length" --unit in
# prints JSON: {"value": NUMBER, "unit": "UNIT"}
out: {"value": 3.9500, "unit": "in"}
